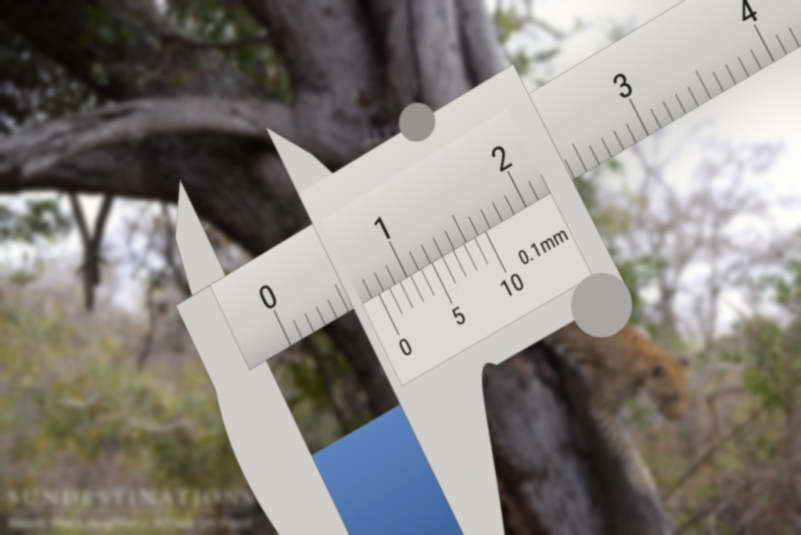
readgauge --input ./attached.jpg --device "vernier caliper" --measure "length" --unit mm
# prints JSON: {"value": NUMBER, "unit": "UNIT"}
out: {"value": 7.6, "unit": "mm"}
